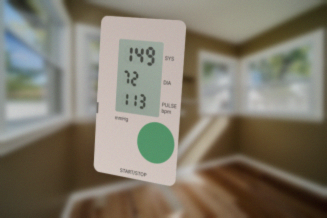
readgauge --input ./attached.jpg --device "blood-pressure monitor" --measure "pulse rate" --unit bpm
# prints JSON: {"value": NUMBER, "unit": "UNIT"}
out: {"value": 113, "unit": "bpm"}
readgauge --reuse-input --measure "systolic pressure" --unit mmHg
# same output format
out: {"value": 149, "unit": "mmHg"}
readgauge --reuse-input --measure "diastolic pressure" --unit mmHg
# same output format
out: {"value": 72, "unit": "mmHg"}
